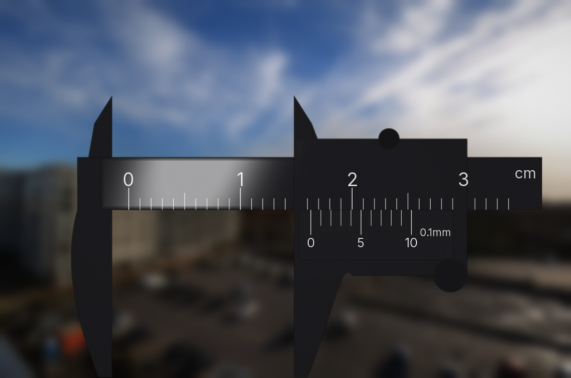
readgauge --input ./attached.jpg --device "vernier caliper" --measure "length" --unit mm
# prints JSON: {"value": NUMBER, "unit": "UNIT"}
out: {"value": 16.3, "unit": "mm"}
